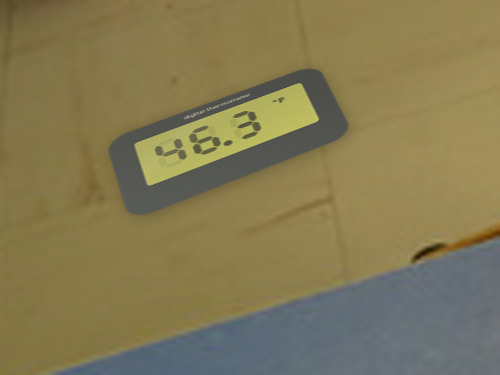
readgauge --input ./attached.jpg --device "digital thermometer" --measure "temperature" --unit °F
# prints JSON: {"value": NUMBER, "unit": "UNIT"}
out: {"value": 46.3, "unit": "°F"}
